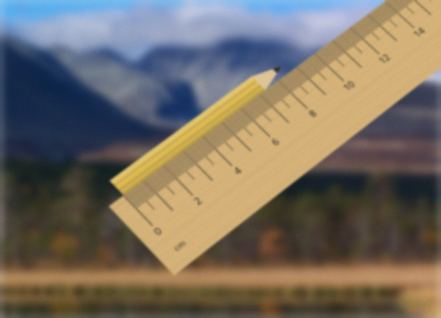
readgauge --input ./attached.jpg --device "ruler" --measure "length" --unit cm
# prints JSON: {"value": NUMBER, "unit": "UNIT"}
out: {"value": 8.5, "unit": "cm"}
